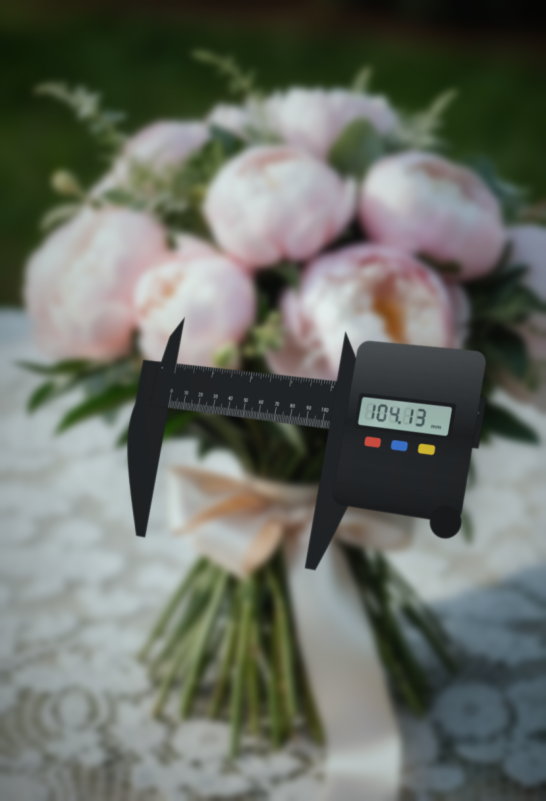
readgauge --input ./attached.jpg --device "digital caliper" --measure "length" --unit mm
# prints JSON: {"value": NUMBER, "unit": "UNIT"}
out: {"value": 104.13, "unit": "mm"}
